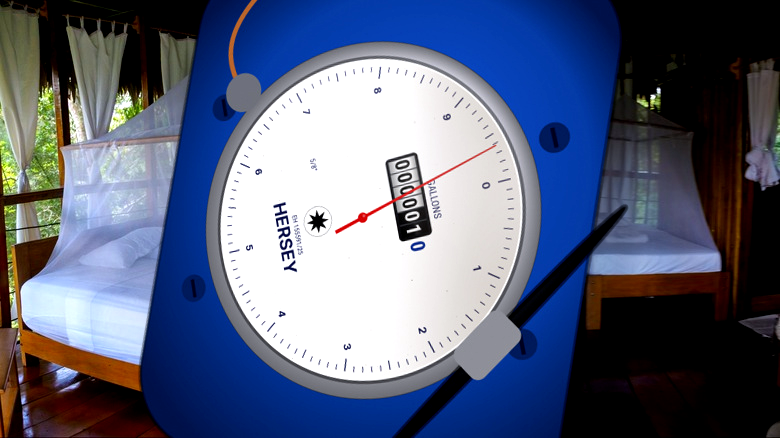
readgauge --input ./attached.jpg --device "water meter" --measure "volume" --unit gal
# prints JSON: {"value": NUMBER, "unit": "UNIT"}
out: {"value": 9.6, "unit": "gal"}
